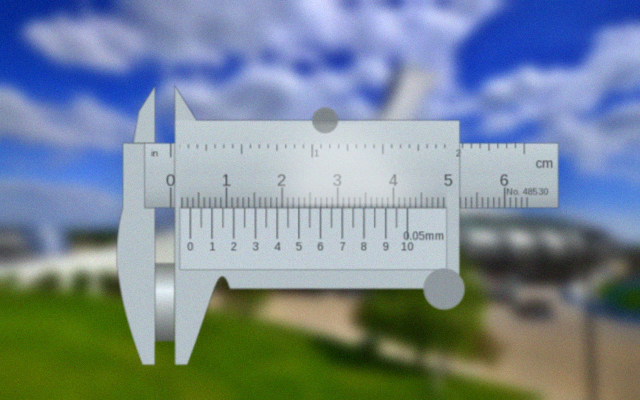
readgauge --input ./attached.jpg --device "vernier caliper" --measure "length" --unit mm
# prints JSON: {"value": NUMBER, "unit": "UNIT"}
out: {"value": 3.5, "unit": "mm"}
